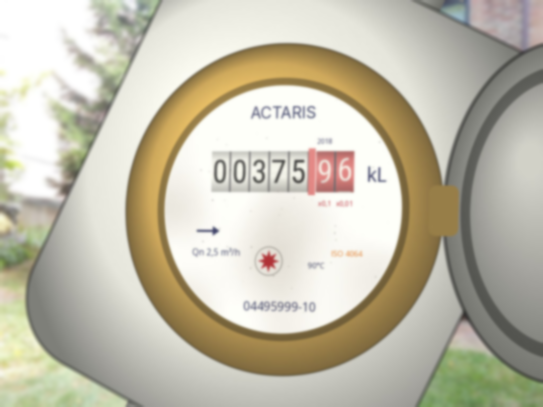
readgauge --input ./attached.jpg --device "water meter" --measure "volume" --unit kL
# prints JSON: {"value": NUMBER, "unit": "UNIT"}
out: {"value": 375.96, "unit": "kL"}
